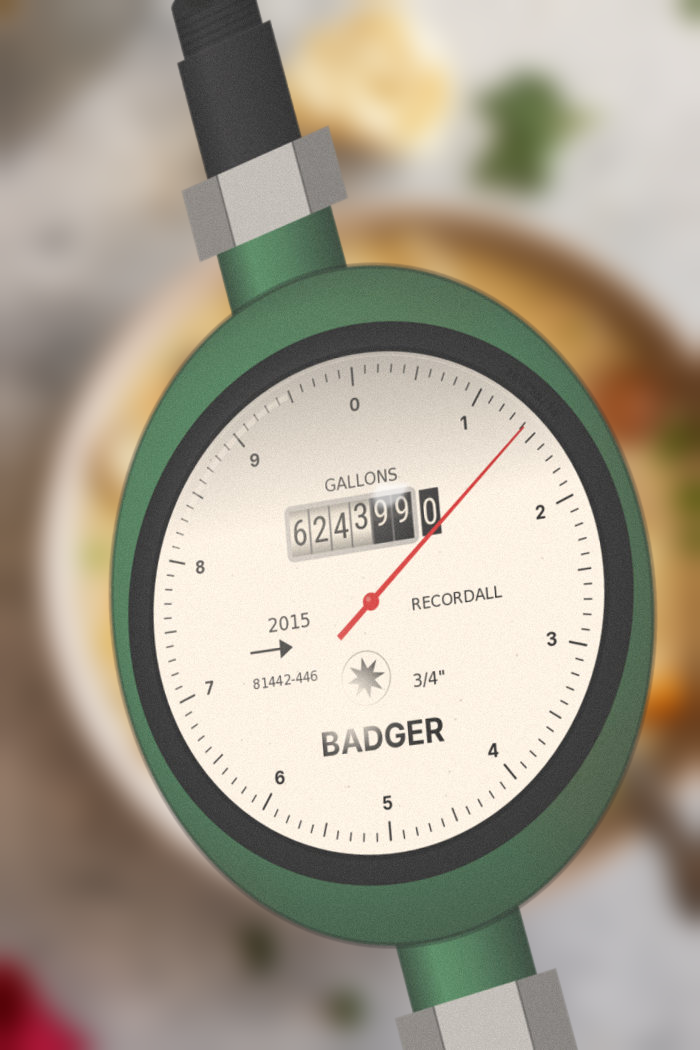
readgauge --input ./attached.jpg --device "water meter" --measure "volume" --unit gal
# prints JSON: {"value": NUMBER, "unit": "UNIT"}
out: {"value": 6243991.4, "unit": "gal"}
